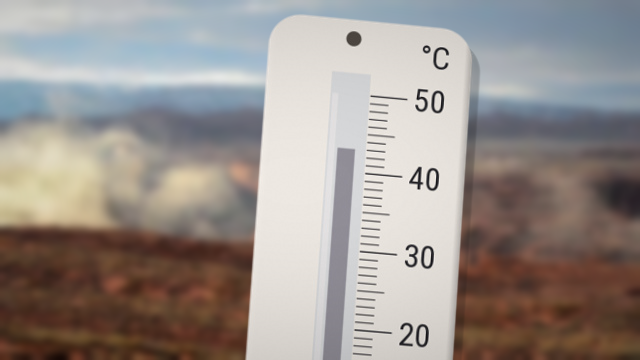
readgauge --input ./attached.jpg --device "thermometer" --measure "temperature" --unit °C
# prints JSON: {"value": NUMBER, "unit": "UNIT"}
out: {"value": 43, "unit": "°C"}
